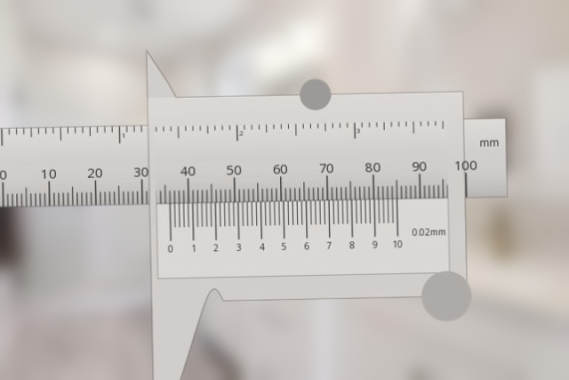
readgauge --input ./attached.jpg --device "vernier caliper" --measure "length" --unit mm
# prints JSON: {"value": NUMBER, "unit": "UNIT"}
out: {"value": 36.0, "unit": "mm"}
